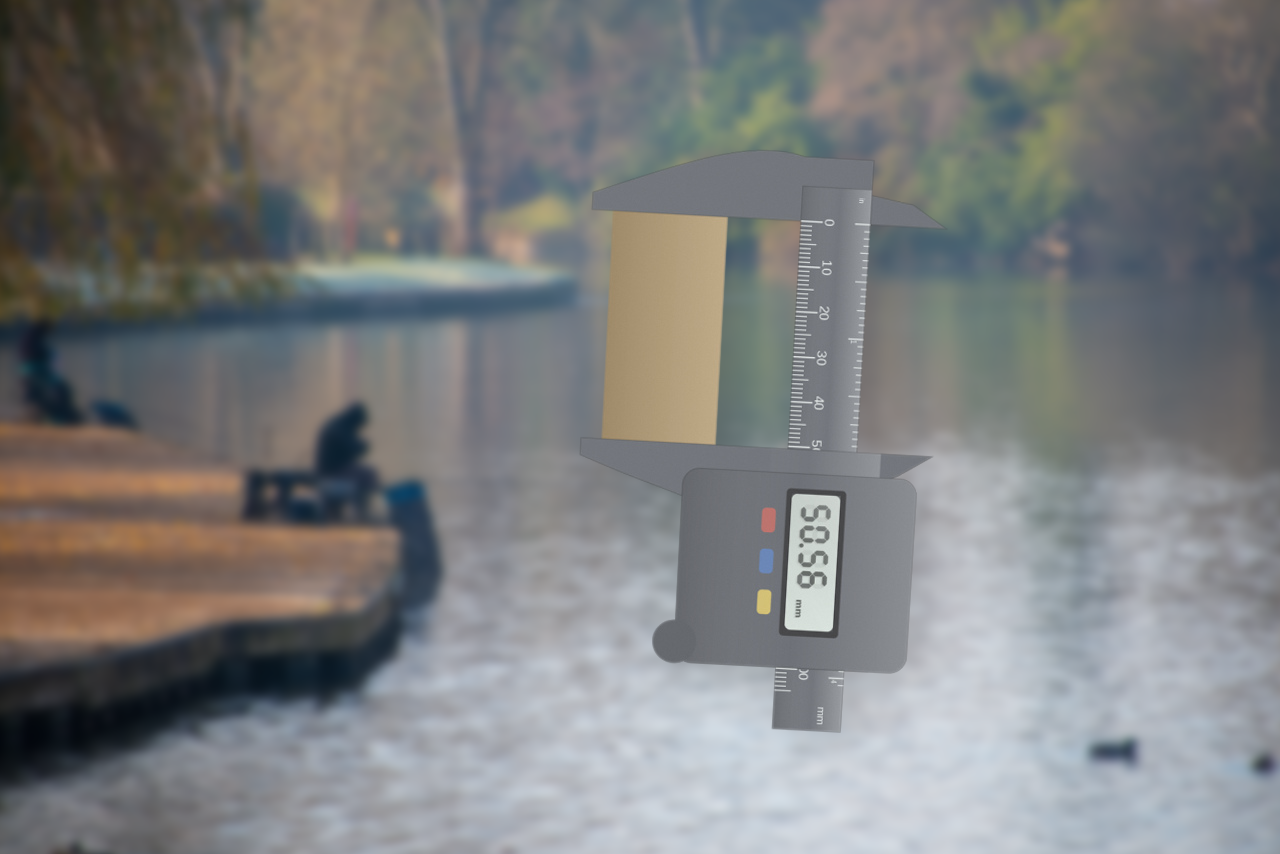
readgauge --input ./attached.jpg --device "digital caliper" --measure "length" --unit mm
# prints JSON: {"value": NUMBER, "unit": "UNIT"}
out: {"value": 50.56, "unit": "mm"}
